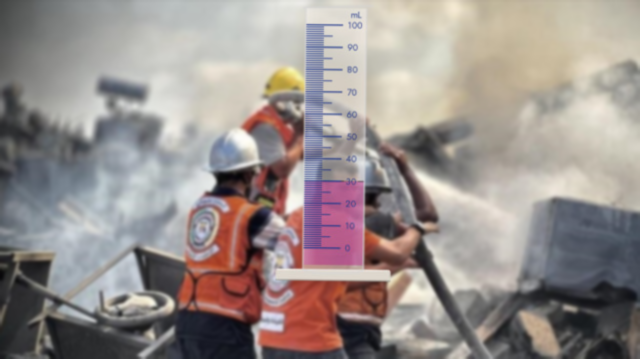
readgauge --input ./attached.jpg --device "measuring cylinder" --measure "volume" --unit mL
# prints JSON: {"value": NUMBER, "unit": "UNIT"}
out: {"value": 30, "unit": "mL"}
